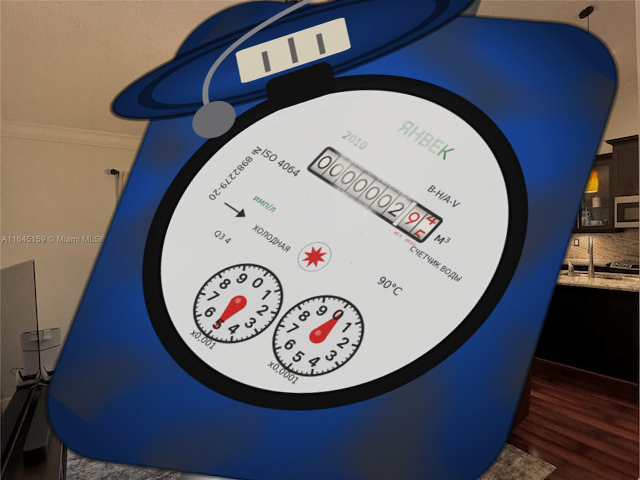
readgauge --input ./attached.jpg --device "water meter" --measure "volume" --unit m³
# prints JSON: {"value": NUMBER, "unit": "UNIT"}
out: {"value": 2.9450, "unit": "m³"}
